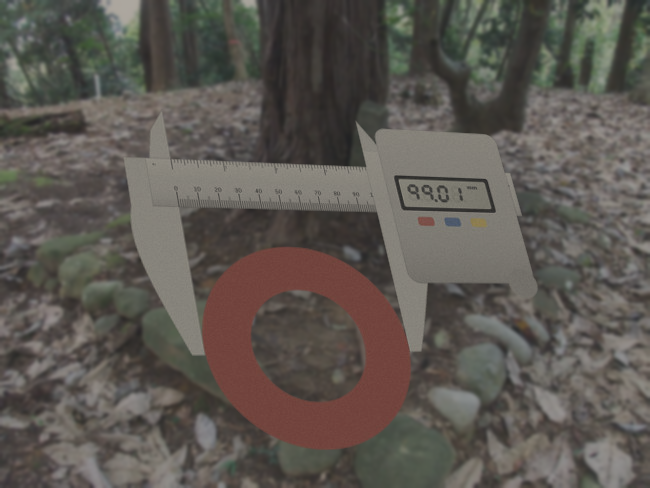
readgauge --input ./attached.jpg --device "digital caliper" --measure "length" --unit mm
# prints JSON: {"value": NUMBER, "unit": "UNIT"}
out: {"value": 99.01, "unit": "mm"}
